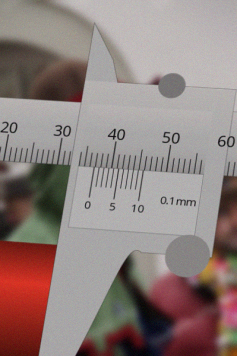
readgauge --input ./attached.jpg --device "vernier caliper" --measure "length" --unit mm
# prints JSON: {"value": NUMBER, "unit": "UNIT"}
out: {"value": 36.8, "unit": "mm"}
